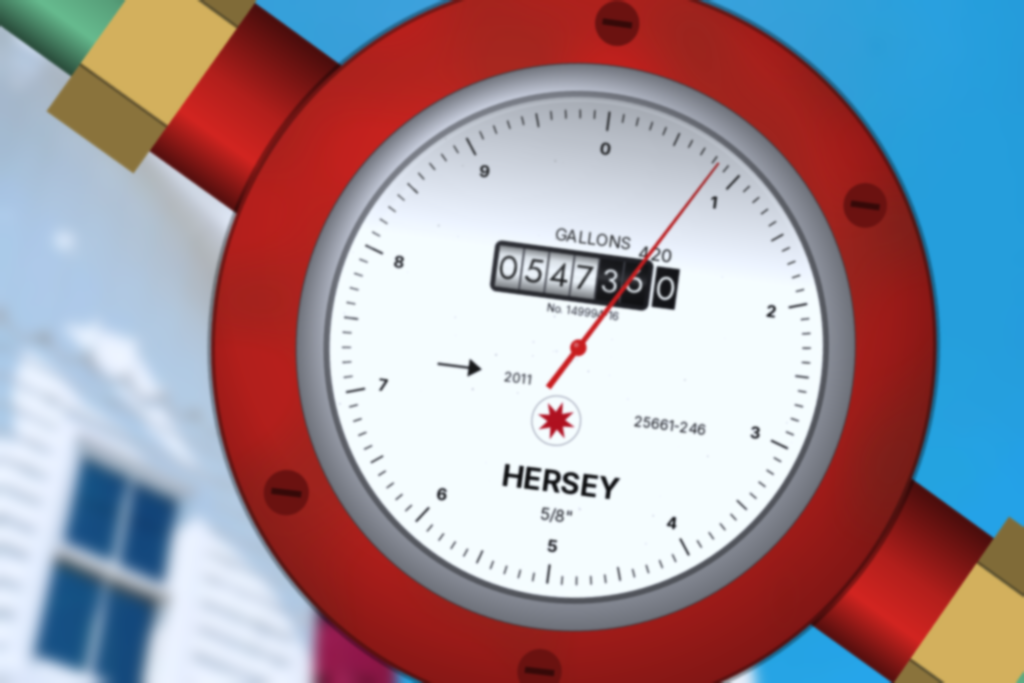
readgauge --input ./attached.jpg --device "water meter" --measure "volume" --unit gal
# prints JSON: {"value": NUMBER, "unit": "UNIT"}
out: {"value": 547360.8, "unit": "gal"}
